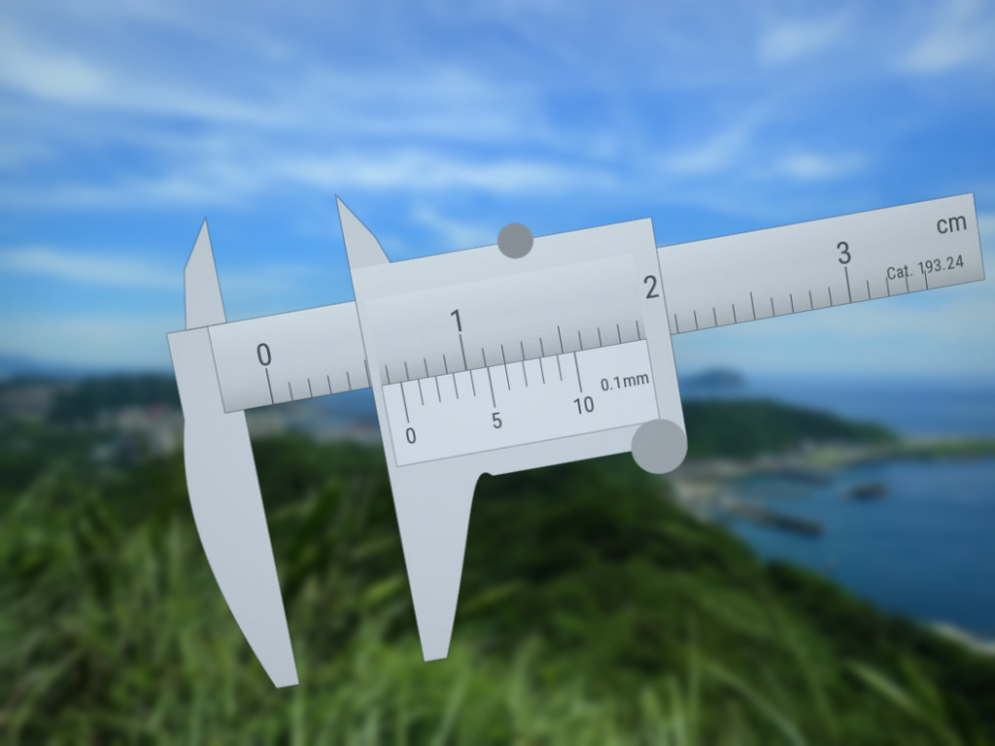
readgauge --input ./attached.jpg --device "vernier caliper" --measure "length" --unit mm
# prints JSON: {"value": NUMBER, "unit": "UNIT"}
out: {"value": 6.6, "unit": "mm"}
